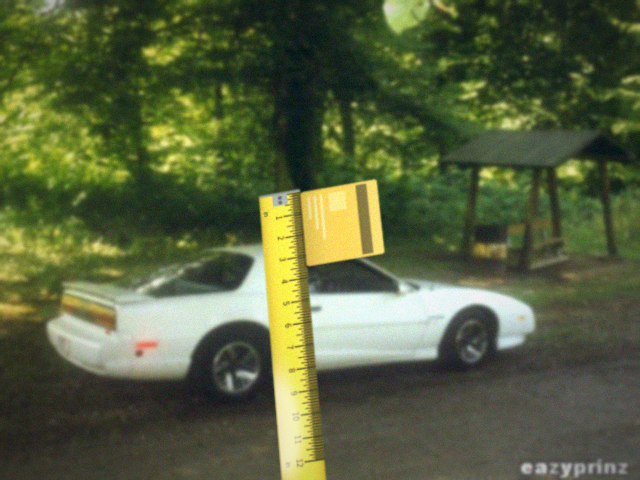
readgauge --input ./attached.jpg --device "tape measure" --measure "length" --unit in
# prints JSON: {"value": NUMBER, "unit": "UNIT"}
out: {"value": 3.5, "unit": "in"}
